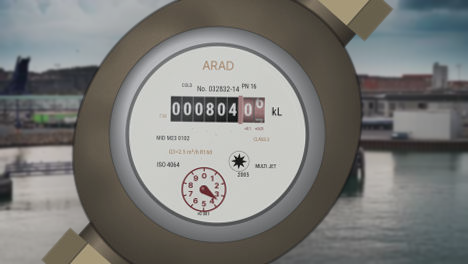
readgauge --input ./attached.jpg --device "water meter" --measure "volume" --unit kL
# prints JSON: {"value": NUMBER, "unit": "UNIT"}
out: {"value": 804.063, "unit": "kL"}
